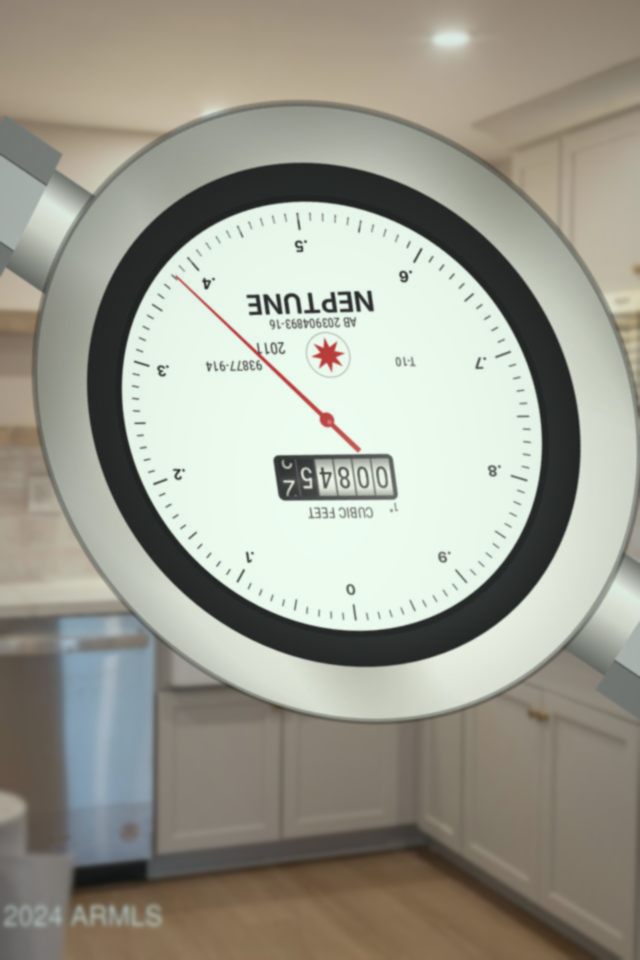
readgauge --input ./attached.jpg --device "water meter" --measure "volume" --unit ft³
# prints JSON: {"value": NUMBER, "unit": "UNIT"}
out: {"value": 8452.38, "unit": "ft³"}
